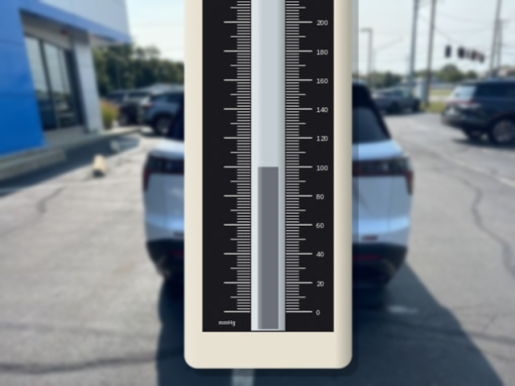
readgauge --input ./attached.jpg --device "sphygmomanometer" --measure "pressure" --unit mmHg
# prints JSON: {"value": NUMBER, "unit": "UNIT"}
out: {"value": 100, "unit": "mmHg"}
